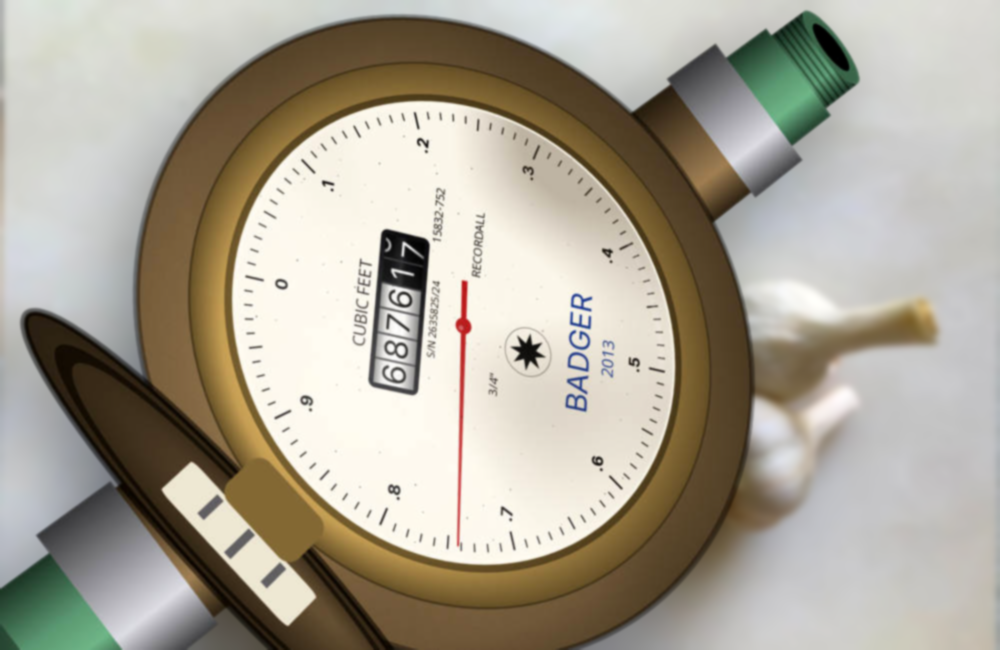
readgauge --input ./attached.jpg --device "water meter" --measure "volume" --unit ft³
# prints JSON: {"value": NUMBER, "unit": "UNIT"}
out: {"value": 687616.74, "unit": "ft³"}
